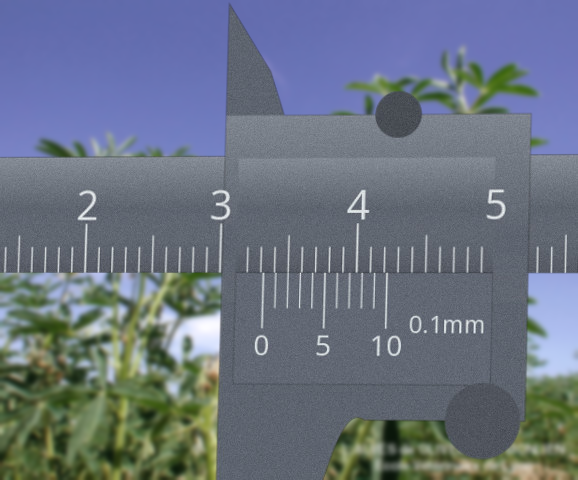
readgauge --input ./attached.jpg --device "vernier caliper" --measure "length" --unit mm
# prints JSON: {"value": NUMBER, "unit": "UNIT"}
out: {"value": 33.2, "unit": "mm"}
